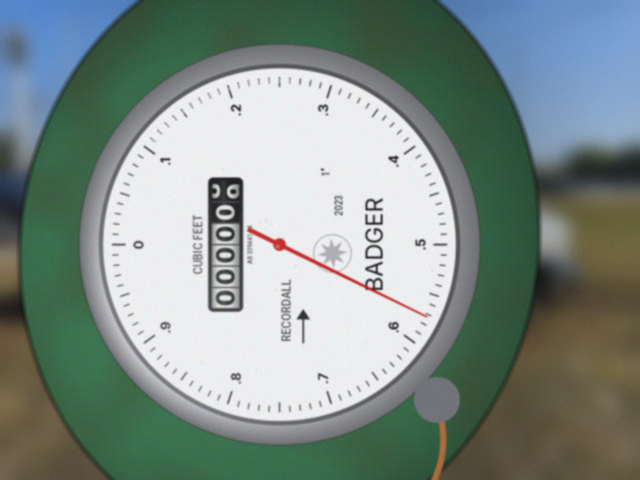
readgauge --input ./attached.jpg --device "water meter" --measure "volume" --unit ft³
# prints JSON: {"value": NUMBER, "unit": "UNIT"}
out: {"value": 8.57, "unit": "ft³"}
